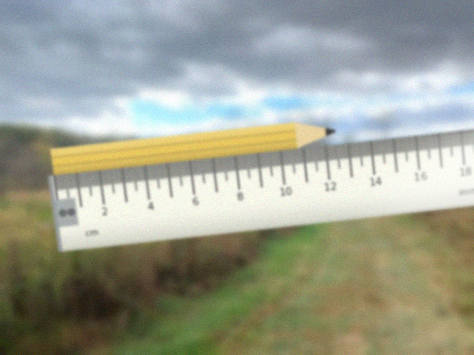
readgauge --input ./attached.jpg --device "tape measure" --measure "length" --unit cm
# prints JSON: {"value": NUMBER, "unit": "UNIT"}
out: {"value": 12.5, "unit": "cm"}
